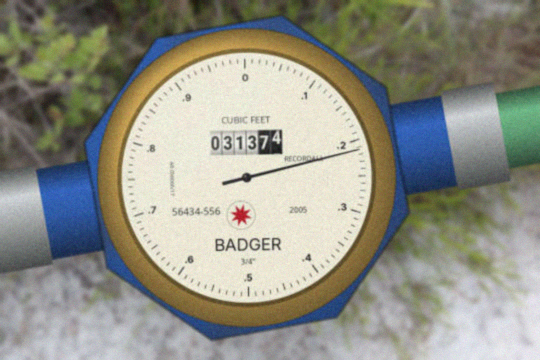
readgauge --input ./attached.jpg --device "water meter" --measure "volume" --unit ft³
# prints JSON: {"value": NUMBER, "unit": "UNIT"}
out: {"value": 31374.21, "unit": "ft³"}
